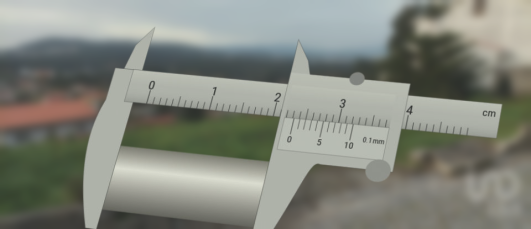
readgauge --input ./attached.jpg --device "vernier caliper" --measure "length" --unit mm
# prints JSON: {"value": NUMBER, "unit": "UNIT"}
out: {"value": 23.2, "unit": "mm"}
